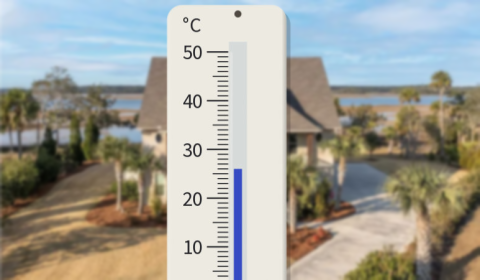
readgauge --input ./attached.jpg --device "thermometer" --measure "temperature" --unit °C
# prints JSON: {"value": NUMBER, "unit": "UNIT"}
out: {"value": 26, "unit": "°C"}
